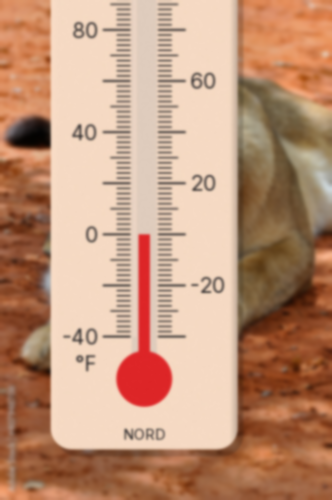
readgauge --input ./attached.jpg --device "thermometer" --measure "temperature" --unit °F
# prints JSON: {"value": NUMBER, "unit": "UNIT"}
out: {"value": 0, "unit": "°F"}
